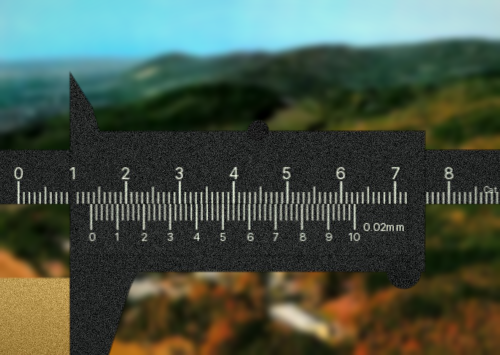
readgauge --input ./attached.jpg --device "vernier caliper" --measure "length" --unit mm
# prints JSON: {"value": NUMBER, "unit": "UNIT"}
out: {"value": 13.5, "unit": "mm"}
